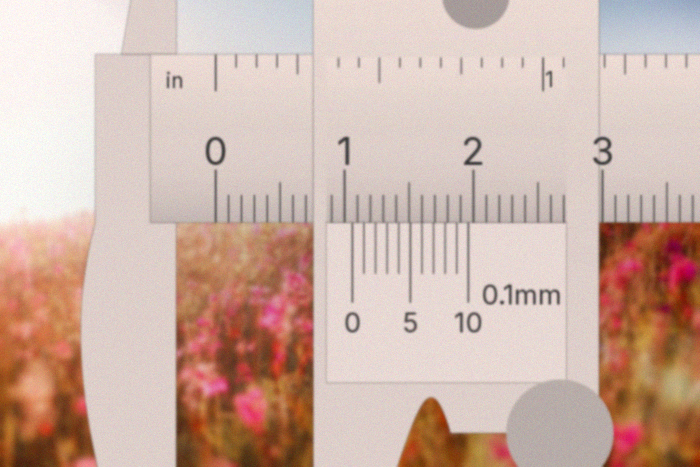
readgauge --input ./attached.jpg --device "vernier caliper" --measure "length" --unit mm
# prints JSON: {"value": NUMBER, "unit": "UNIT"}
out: {"value": 10.6, "unit": "mm"}
